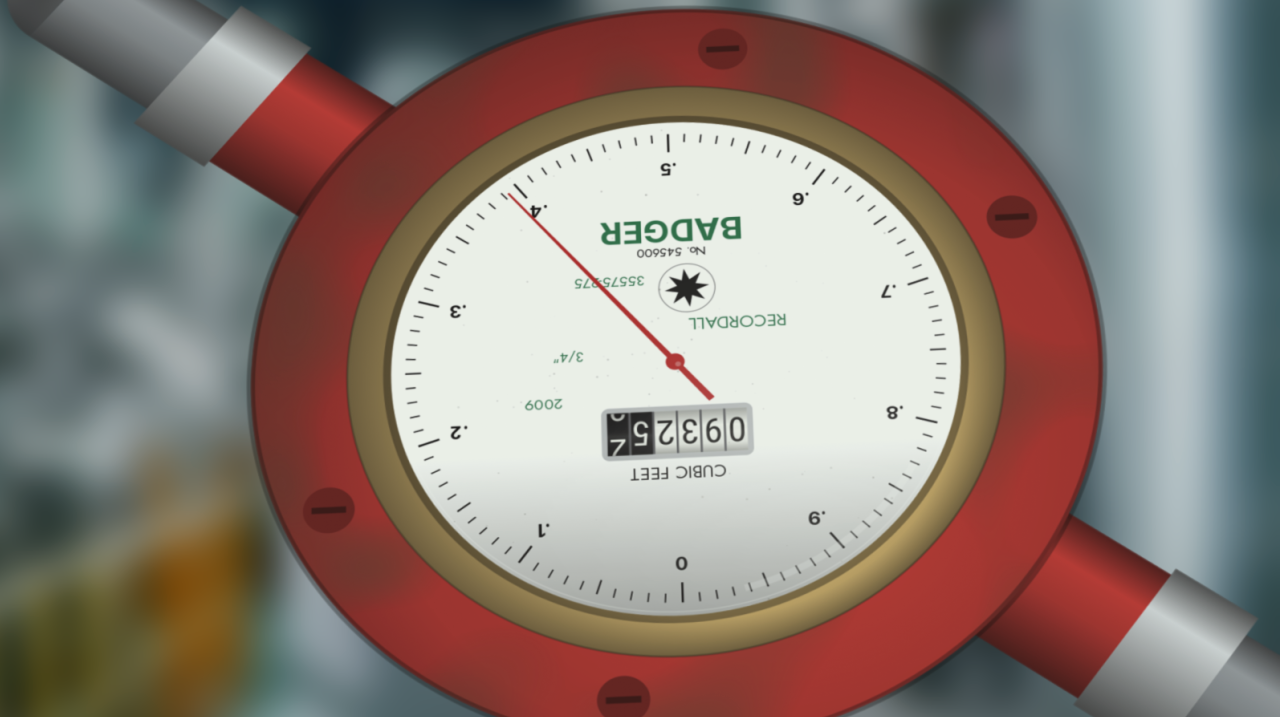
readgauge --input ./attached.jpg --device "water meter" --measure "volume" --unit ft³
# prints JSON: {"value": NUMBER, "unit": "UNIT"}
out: {"value": 93252.39, "unit": "ft³"}
